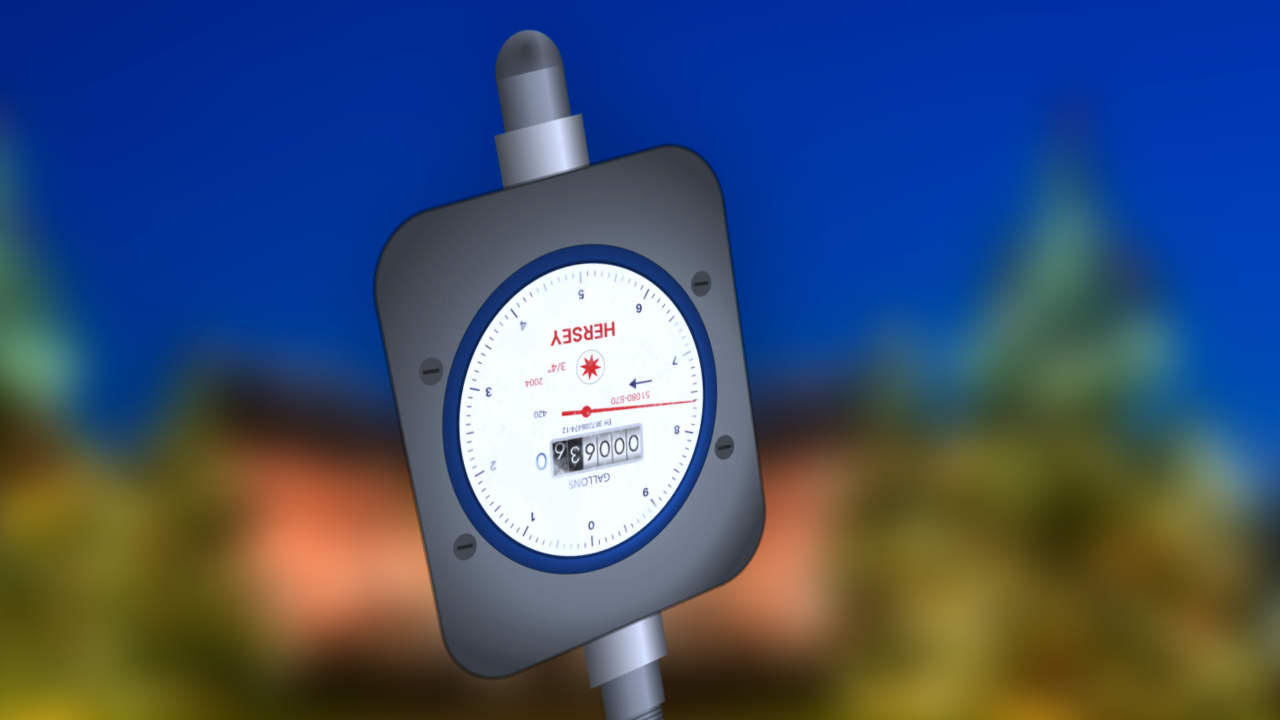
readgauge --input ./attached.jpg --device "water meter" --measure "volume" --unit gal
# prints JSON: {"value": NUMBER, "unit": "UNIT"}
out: {"value": 6357.6, "unit": "gal"}
